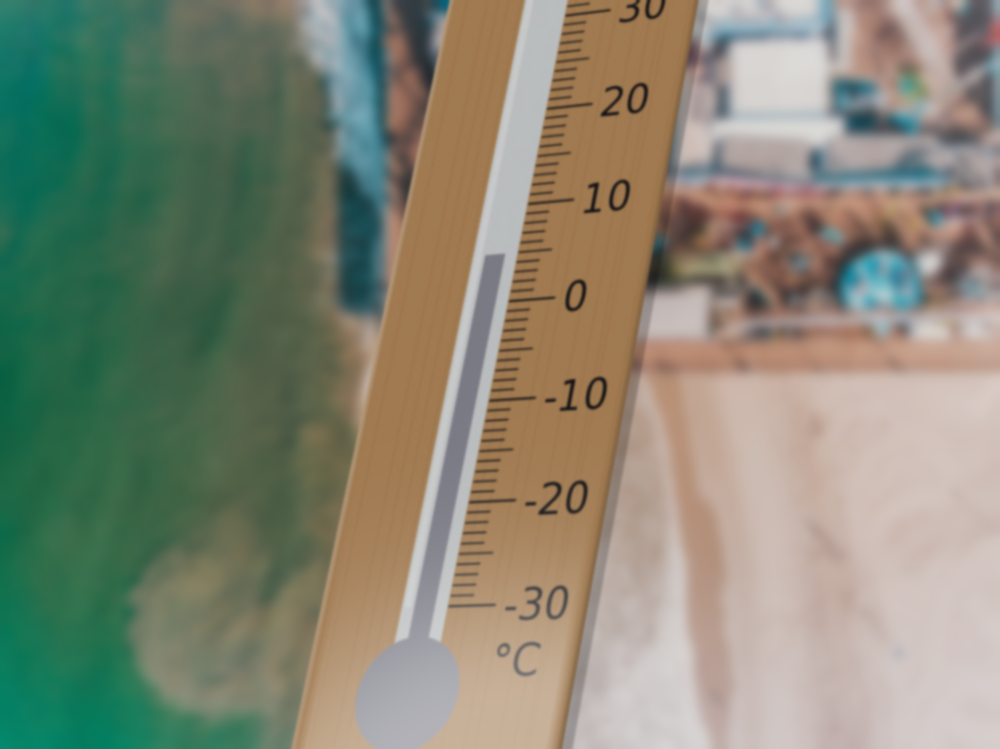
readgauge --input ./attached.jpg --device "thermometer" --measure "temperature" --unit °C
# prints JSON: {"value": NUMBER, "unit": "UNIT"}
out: {"value": 5, "unit": "°C"}
